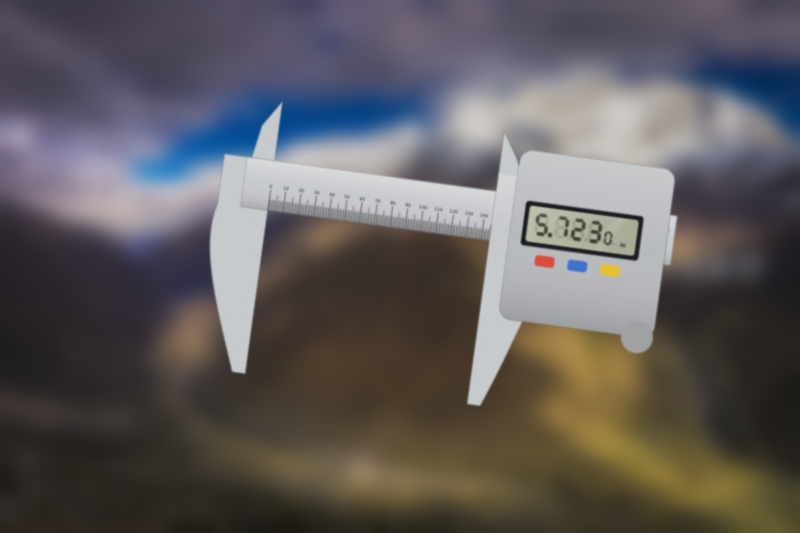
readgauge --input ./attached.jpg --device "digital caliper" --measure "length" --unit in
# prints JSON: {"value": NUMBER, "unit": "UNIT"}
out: {"value": 5.7230, "unit": "in"}
